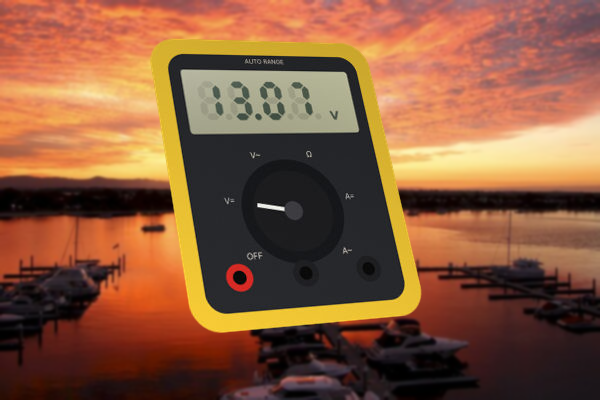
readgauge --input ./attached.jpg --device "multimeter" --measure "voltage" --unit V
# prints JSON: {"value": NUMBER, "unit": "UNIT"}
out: {"value": 13.07, "unit": "V"}
